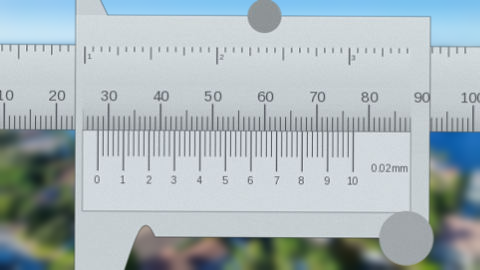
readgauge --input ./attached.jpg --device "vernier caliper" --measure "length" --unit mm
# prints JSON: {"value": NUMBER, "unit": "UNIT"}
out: {"value": 28.0, "unit": "mm"}
